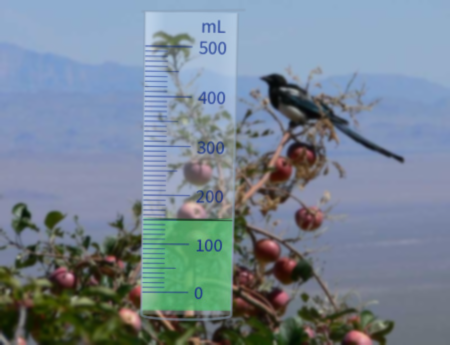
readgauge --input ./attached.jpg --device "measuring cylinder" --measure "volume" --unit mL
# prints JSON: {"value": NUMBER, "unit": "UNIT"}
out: {"value": 150, "unit": "mL"}
